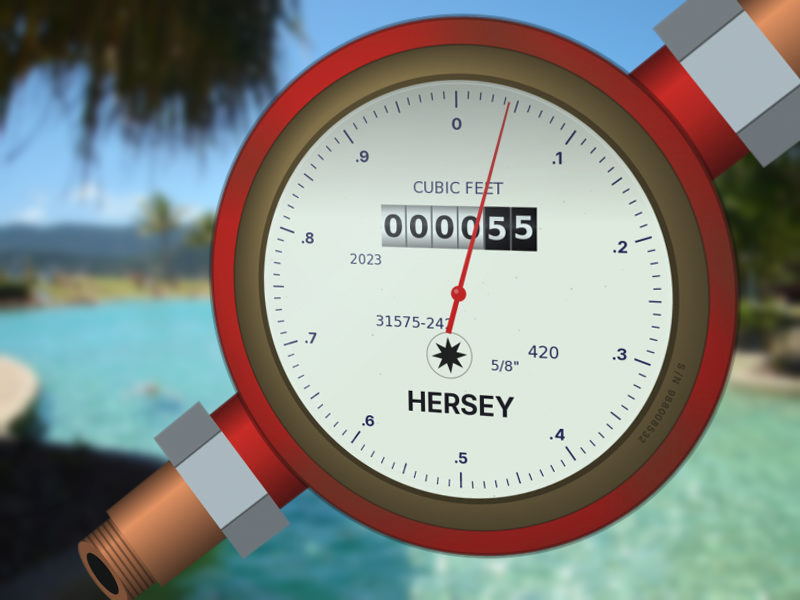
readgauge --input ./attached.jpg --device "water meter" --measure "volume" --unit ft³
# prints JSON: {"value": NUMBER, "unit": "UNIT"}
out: {"value": 55.04, "unit": "ft³"}
